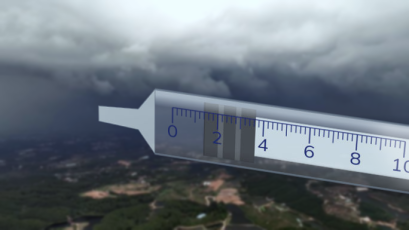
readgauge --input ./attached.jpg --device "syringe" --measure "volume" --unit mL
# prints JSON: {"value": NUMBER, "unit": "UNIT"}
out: {"value": 1.4, "unit": "mL"}
